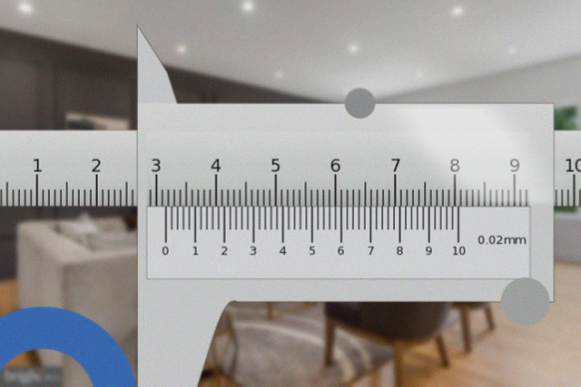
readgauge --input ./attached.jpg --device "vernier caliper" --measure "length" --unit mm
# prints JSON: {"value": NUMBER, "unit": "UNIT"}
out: {"value": 31.6, "unit": "mm"}
